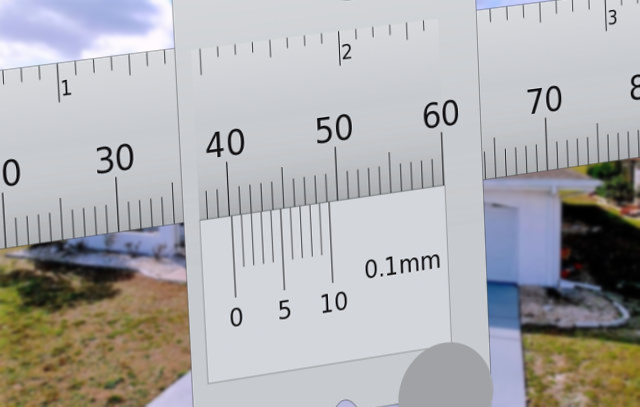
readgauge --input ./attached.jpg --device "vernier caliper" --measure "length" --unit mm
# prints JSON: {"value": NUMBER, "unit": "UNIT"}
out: {"value": 40.2, "unit": "mm"}
